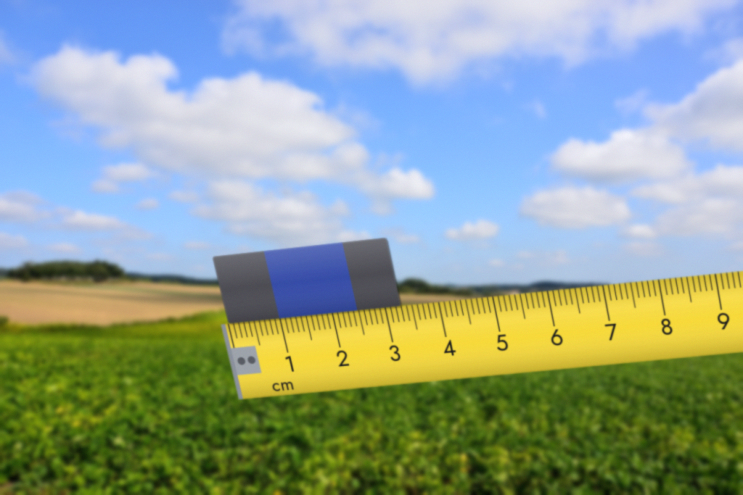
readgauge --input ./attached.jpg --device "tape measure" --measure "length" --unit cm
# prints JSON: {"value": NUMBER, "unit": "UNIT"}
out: {"value": 3.3, "unit": "cm"}
